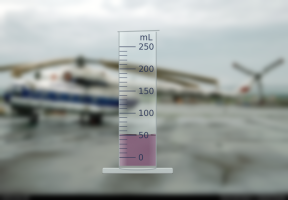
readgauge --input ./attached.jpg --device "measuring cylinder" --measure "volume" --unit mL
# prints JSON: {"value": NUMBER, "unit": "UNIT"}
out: {"value": 50, "unit": "mL"}
